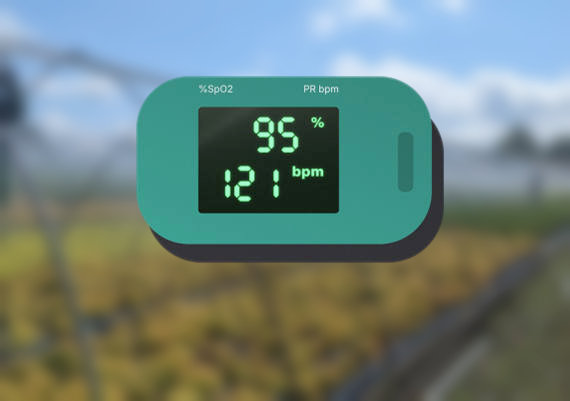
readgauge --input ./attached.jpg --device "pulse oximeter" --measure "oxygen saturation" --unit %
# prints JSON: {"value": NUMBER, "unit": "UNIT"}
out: {"value": 95, "unit": "%"}
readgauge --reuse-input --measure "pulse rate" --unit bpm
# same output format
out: {"value": 121, "unit": "bpm"}
